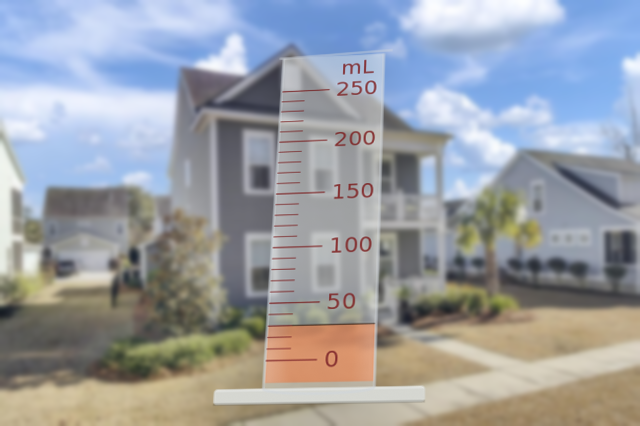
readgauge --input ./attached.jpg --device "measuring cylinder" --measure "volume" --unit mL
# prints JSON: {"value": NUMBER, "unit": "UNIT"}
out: {"value": 30, "unit": "mL"}
